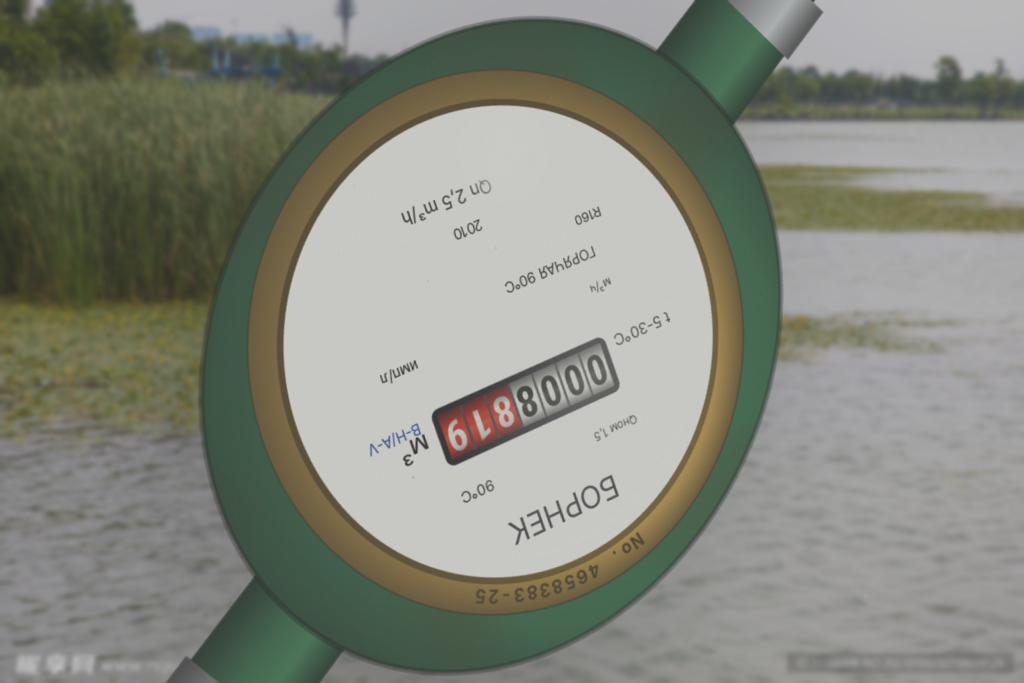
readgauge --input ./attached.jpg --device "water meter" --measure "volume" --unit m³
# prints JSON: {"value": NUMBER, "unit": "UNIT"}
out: {"value": 8.819, "unit": "m³"}
